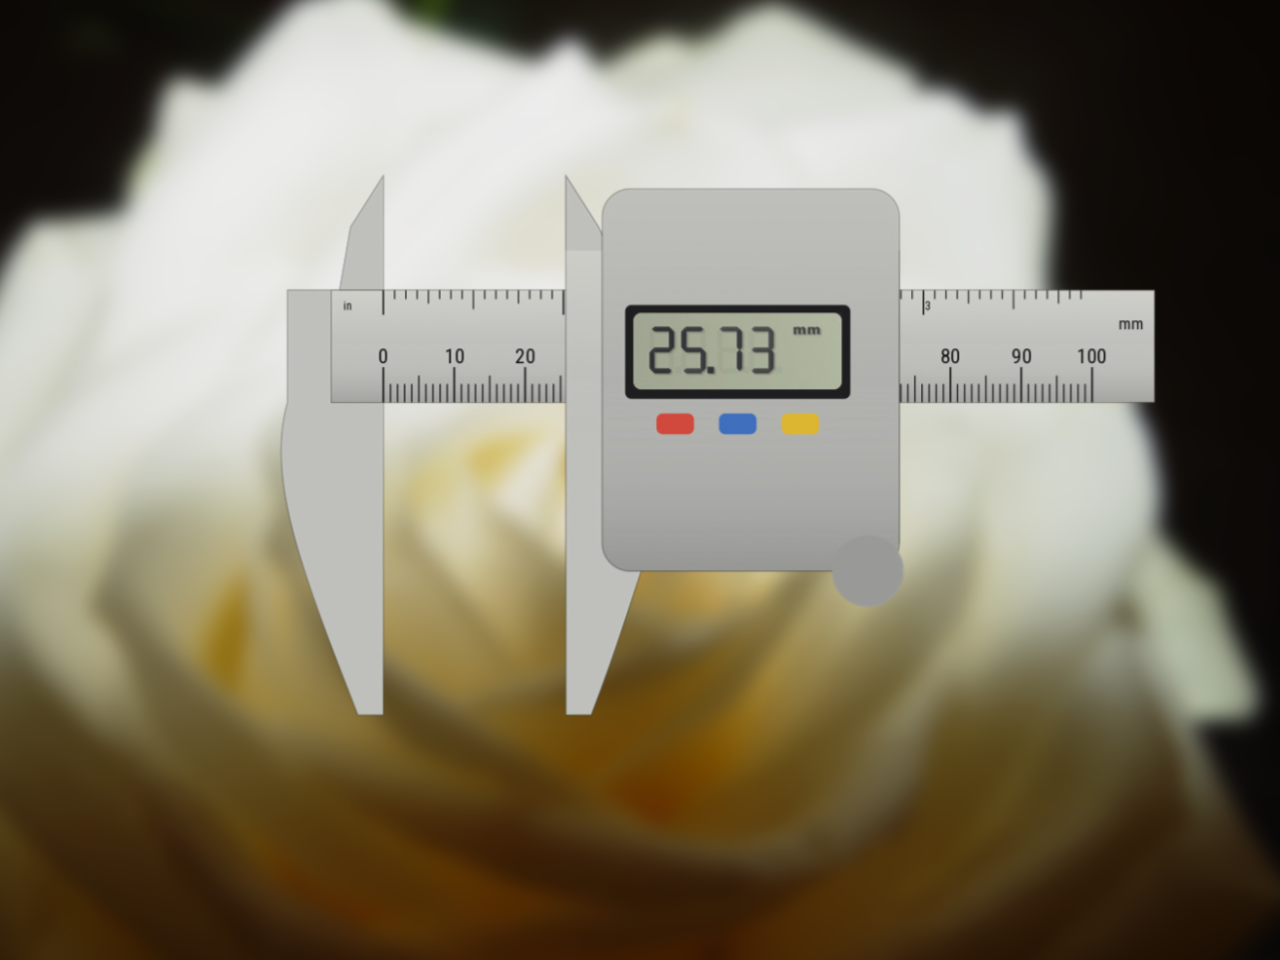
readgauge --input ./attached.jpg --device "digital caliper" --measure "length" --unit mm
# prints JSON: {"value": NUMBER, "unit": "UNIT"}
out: {"value": 25.73, "unit": "mm"}
